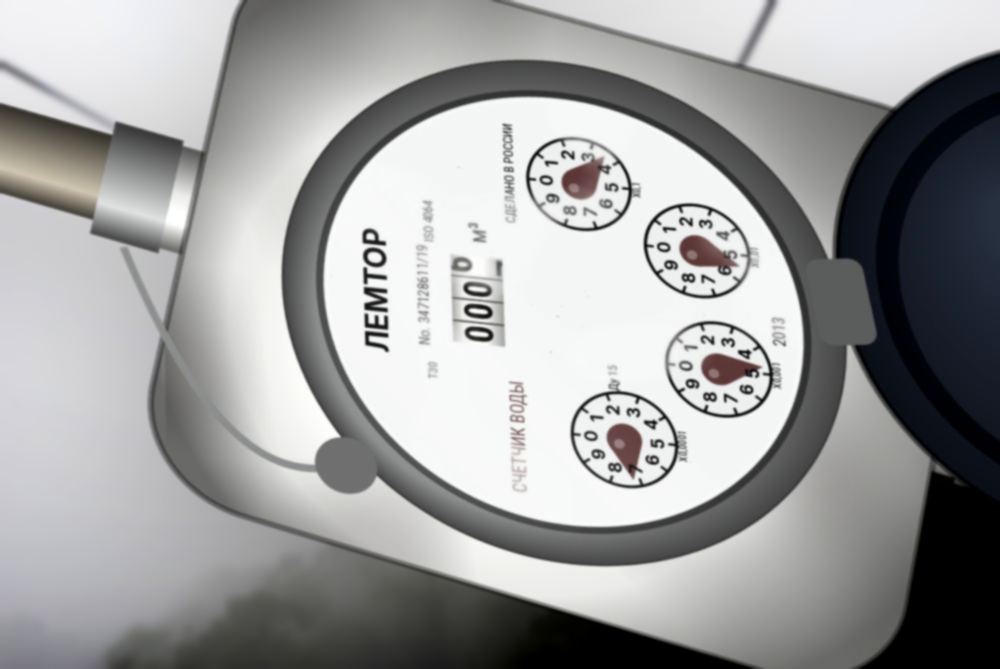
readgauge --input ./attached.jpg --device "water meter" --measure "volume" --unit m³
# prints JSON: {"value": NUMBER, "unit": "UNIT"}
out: {"value": 6.3547, "unit": "m³"}
